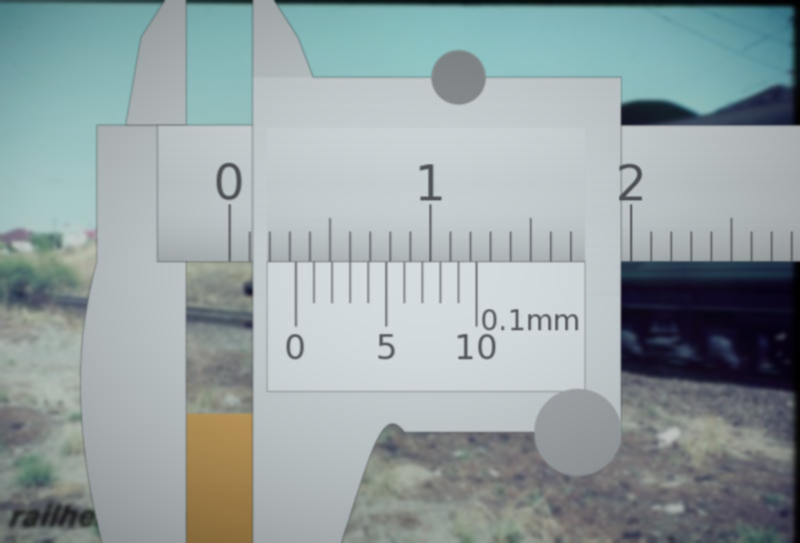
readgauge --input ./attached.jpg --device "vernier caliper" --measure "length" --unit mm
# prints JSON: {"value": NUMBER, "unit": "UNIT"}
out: {"value": 3.3, "unit": "mm"}
